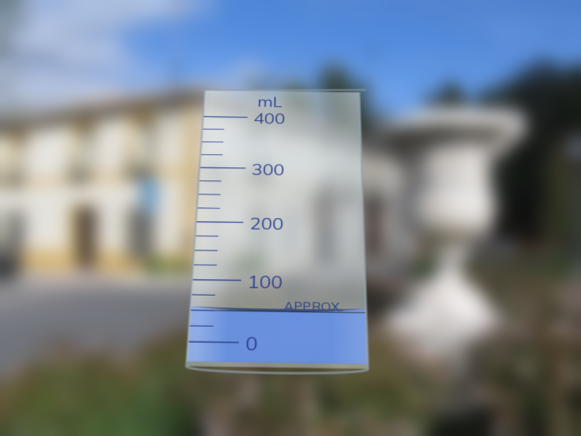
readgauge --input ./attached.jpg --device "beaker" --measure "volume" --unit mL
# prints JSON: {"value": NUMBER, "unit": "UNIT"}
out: {"value": 50, "unit": "mL"}
